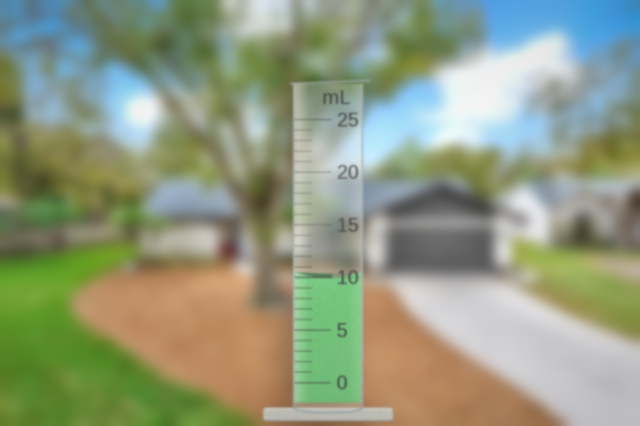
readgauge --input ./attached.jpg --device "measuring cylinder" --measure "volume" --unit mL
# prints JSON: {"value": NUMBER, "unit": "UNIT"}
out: {"value": 10, "unit": "mL"}
